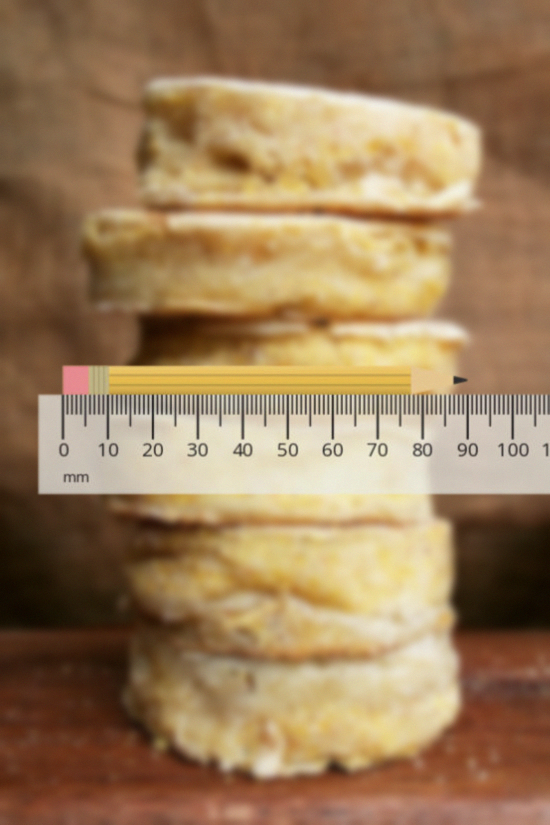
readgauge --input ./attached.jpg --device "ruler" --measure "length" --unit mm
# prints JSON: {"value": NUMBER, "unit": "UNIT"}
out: {"value": 90, "unit": "mm"}
